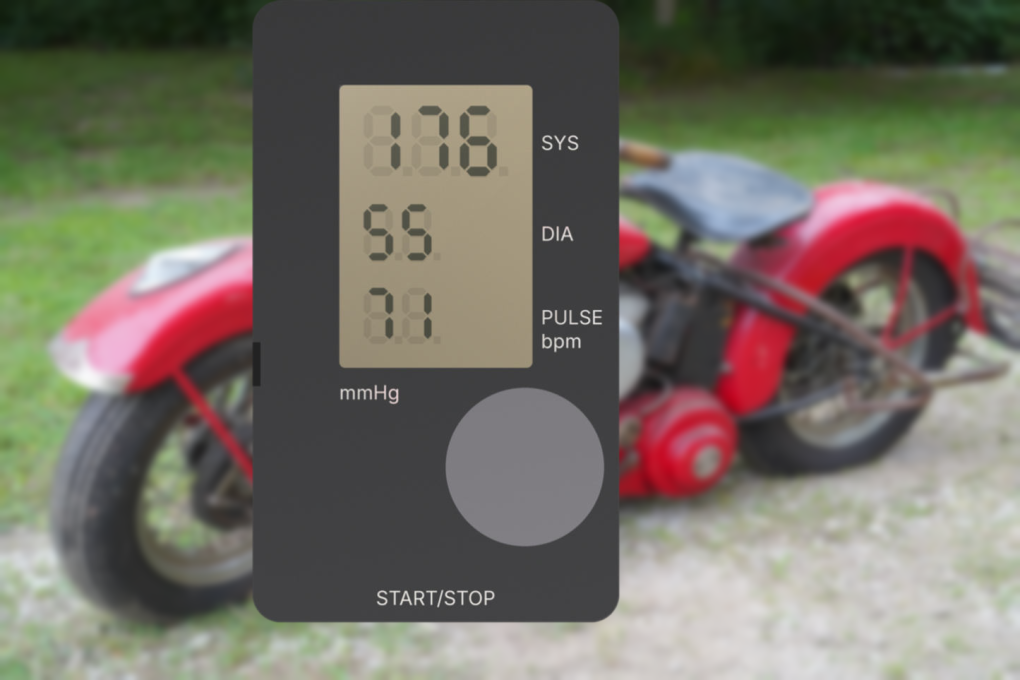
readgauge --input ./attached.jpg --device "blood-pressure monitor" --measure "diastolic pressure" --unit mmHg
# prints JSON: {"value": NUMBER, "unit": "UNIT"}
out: {"value": 55, "unit": "mmHg"}
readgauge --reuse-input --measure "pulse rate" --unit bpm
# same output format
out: {"value": 71, "unit": "bpm"}
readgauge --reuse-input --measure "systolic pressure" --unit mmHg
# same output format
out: {"value": 176, "unit": "mmHg"}
